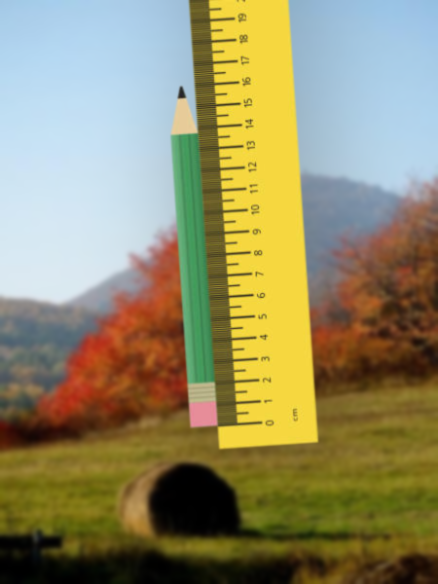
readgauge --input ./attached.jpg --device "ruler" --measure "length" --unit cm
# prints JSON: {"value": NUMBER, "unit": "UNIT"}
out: {"value": 16, "unit": "cm"}
